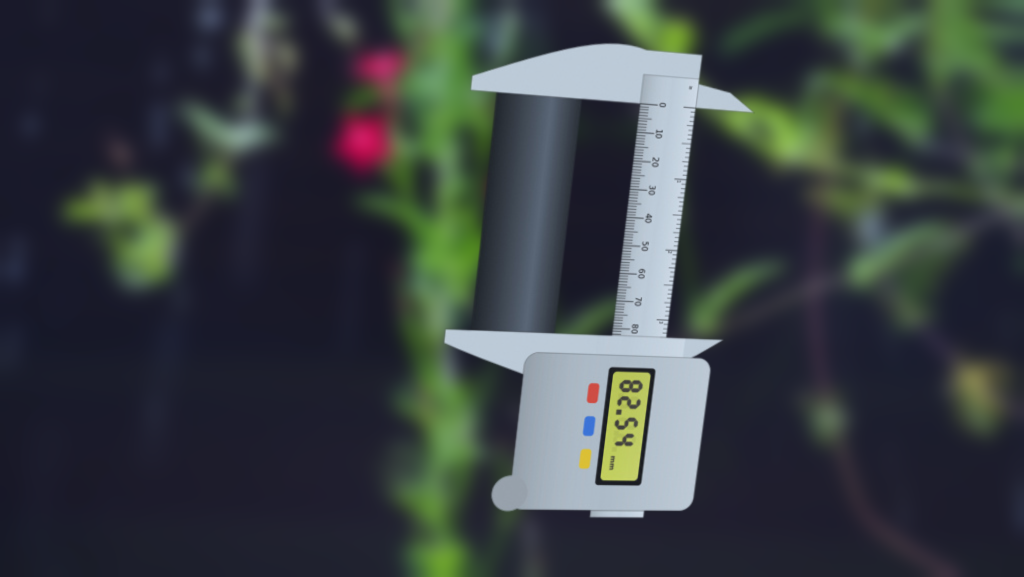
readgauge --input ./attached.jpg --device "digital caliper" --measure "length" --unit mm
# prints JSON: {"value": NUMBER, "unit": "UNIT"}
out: {"value": 82.54, "unit": "mm"}
